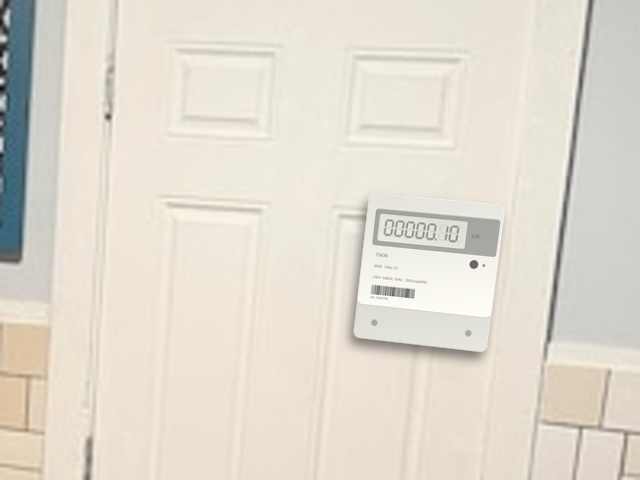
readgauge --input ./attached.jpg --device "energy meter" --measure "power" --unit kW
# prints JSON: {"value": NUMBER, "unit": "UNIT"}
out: {"value": 0.10, "unit": "kW"}
